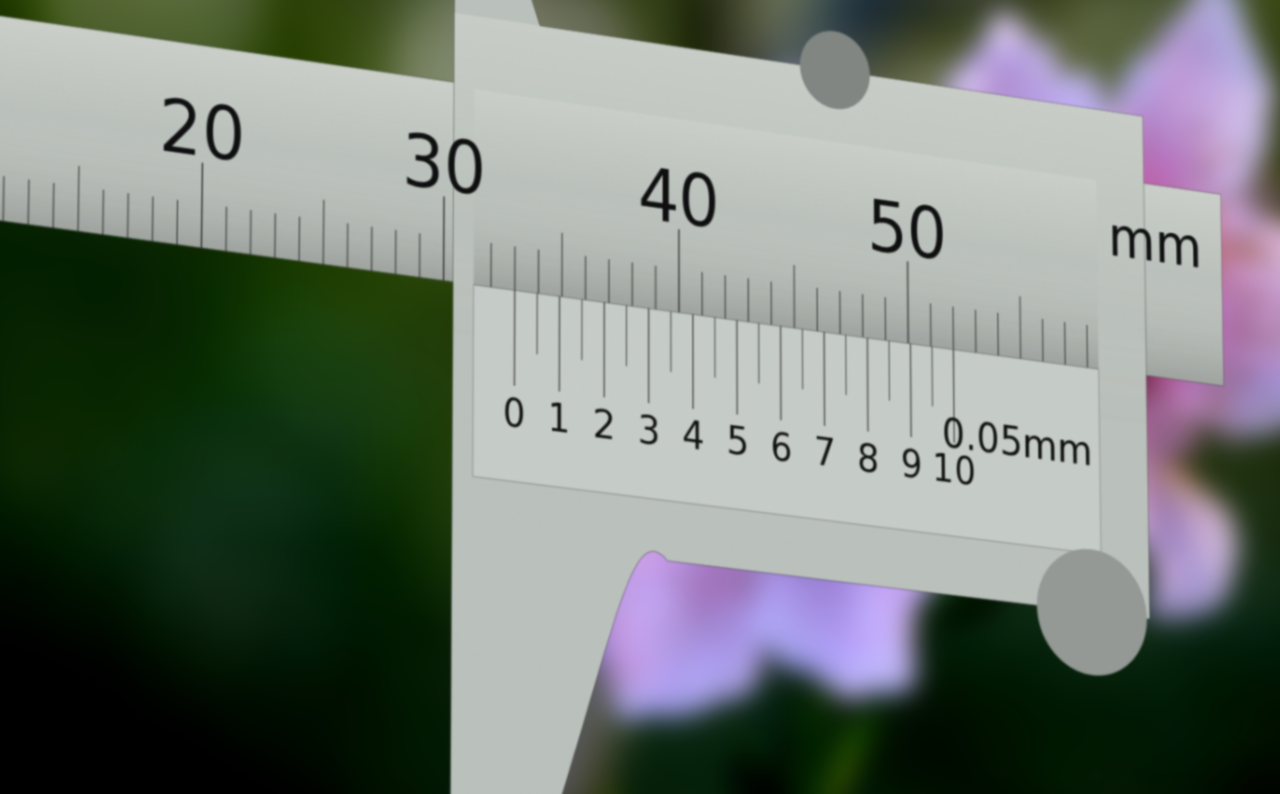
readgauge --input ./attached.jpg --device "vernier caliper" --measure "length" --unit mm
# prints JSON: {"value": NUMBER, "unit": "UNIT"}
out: {"value": 33.0, "unit": "mm"}
